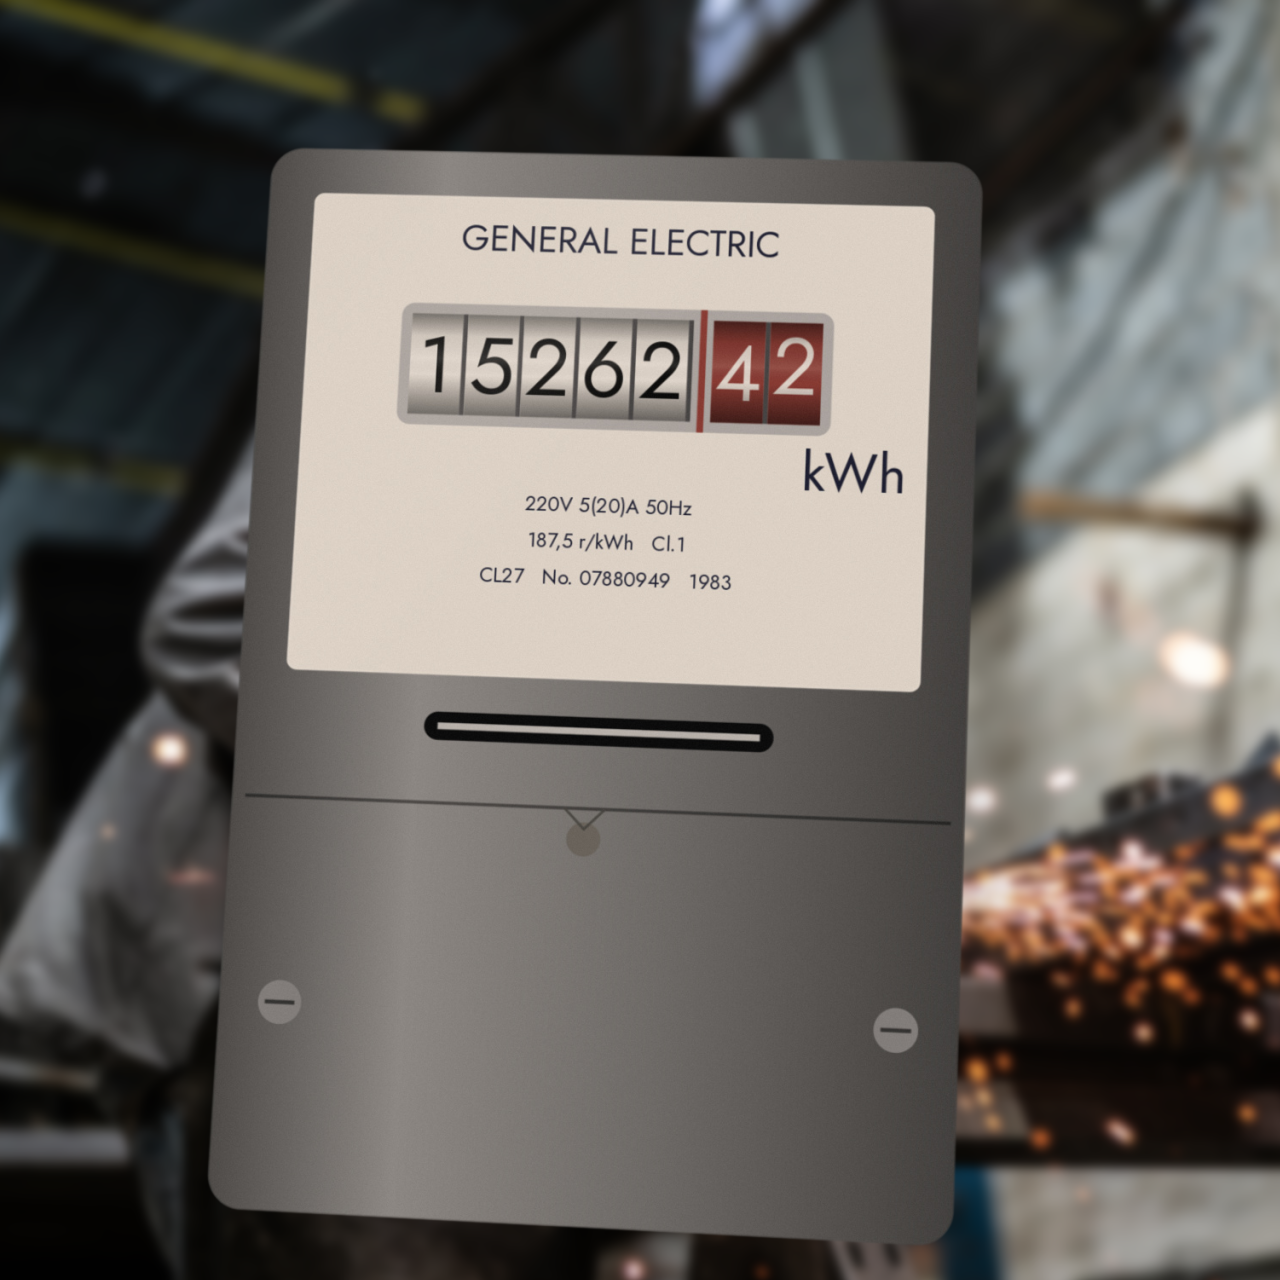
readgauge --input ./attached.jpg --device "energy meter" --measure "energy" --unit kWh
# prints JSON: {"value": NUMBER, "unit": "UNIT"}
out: {"value": 15262.42, "unit": "kWh"}
